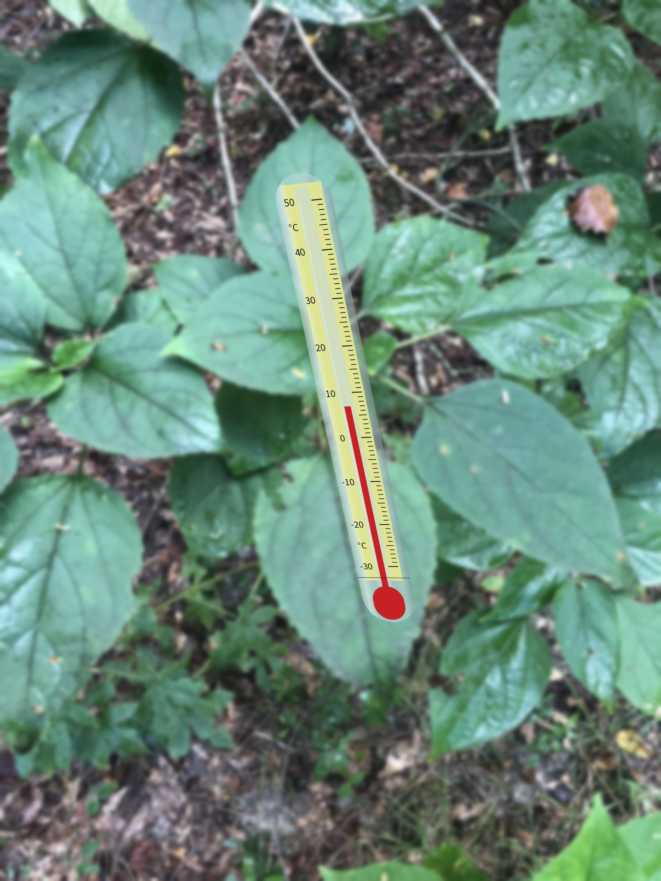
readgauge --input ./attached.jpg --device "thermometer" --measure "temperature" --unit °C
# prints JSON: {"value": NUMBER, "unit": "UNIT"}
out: {"value": 7, "unit": "°C"}
